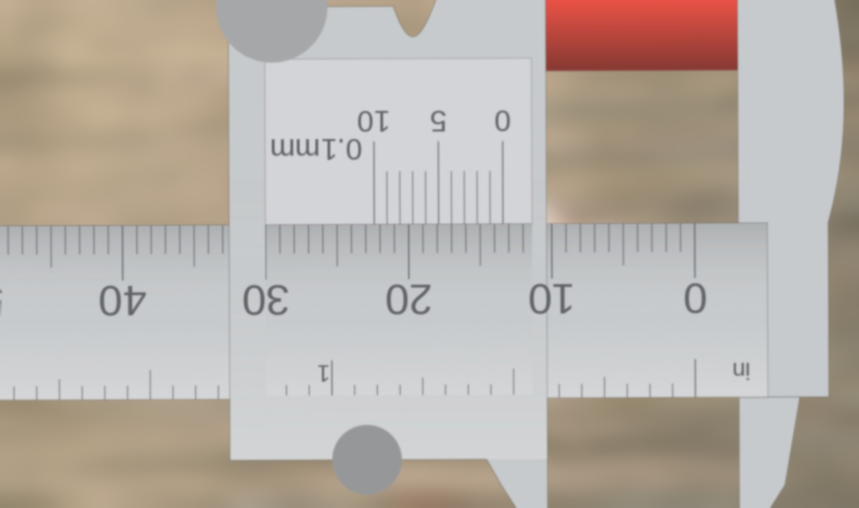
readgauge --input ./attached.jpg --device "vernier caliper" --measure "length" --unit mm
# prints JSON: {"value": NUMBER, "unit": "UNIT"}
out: {"value": 13.4, "unit": "mm"}
